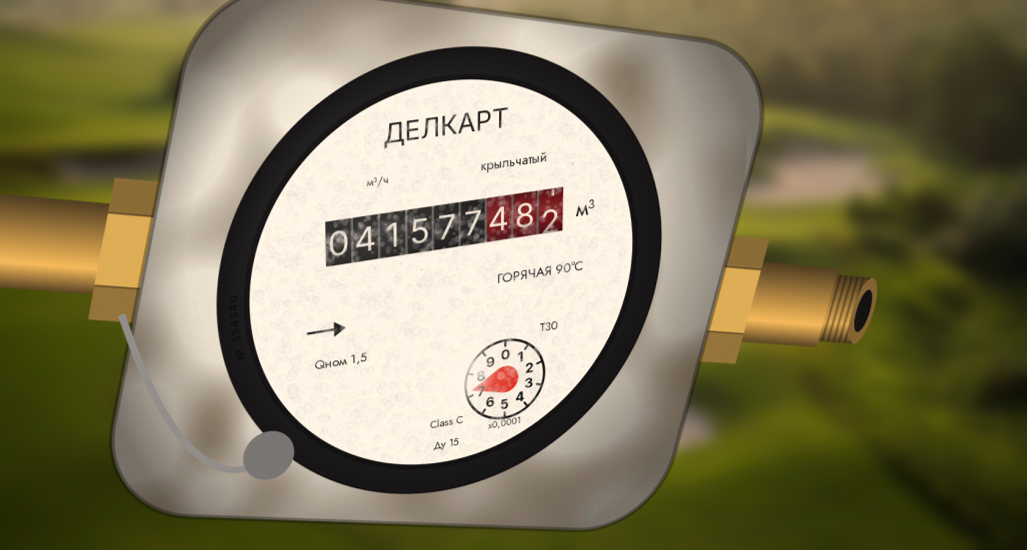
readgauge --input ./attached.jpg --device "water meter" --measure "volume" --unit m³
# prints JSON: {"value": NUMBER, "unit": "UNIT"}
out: {"value": 41577.4817, "unit": "m³"}
